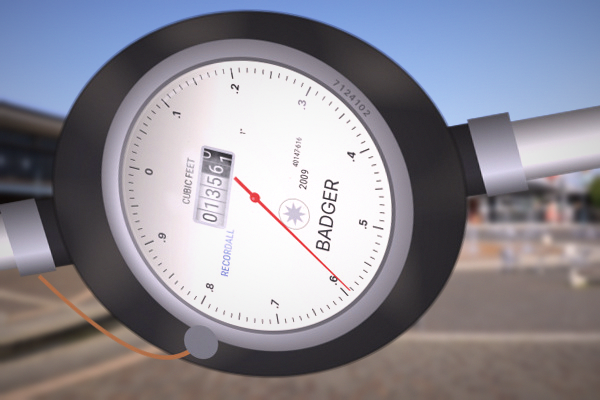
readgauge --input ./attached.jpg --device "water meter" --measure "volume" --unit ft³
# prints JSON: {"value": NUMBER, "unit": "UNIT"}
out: {"value": 13560.59, "unit": "ft³"}
